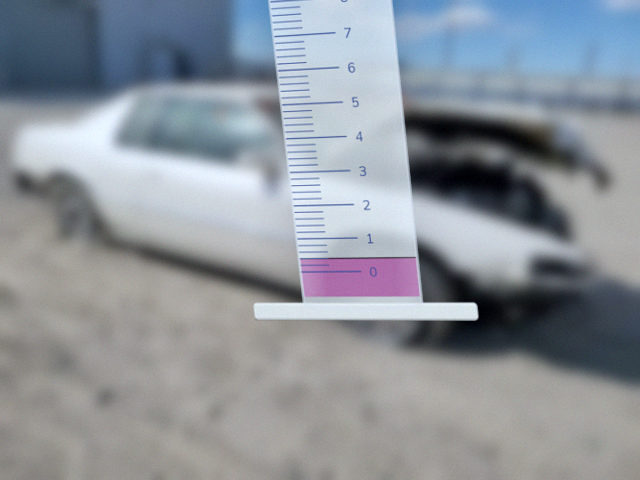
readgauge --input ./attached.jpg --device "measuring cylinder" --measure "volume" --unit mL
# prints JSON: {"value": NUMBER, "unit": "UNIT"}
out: {"value": 0.4, "unit": "mL"}
